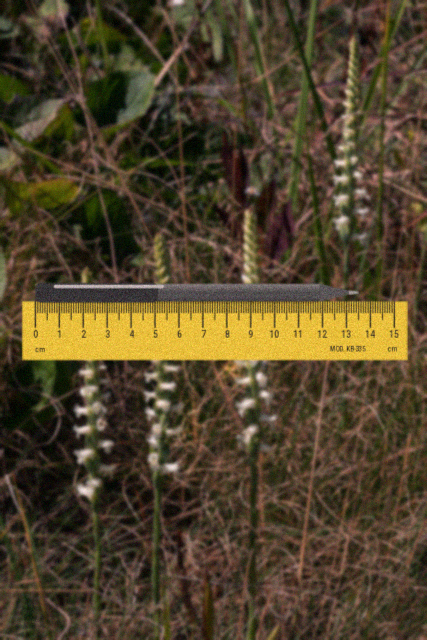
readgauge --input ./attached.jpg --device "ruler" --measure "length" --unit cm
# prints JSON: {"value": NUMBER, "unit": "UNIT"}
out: {"value": 13.5, "unit": "cm"}
